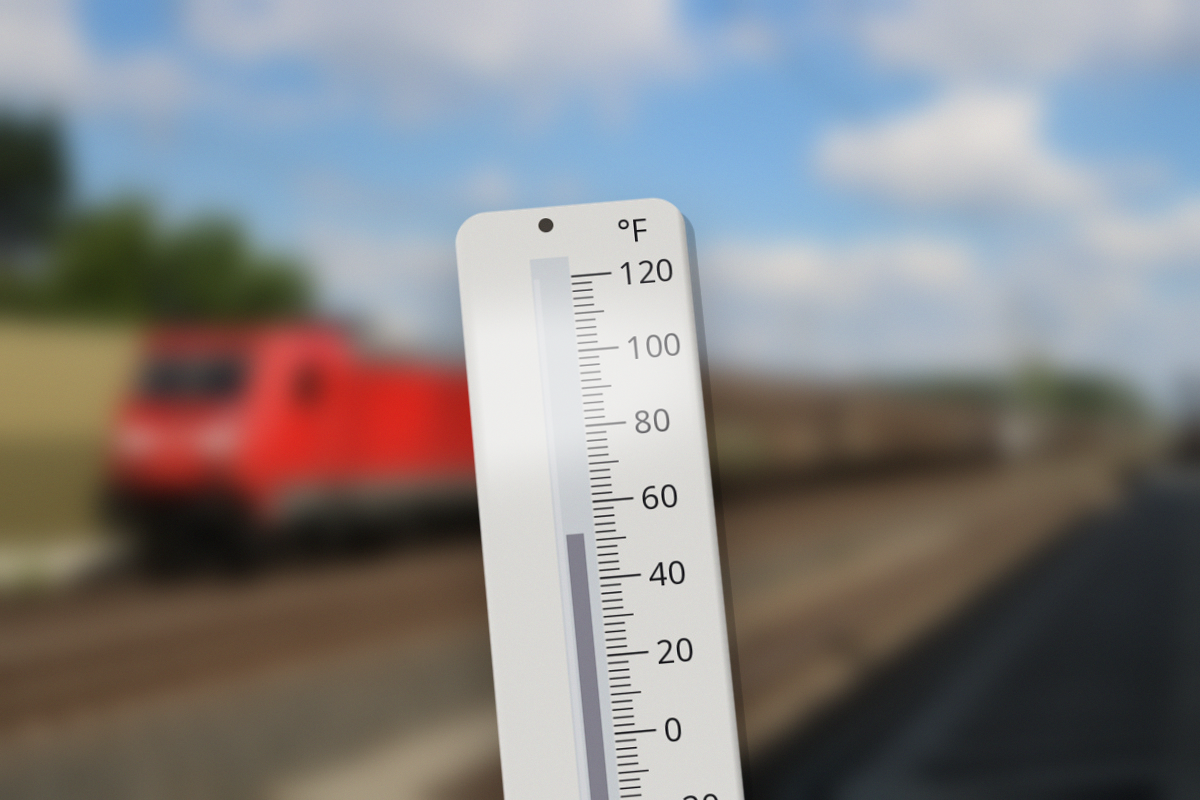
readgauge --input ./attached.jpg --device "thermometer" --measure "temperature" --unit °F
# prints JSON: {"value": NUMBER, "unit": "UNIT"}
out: {"value": 52, "unit": "°F"}
